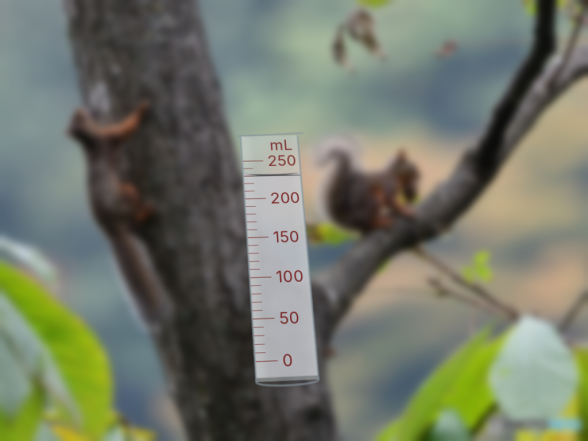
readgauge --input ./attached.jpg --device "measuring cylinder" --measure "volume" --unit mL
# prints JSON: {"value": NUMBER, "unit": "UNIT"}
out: {"value": 230, "unit": "mL"}
